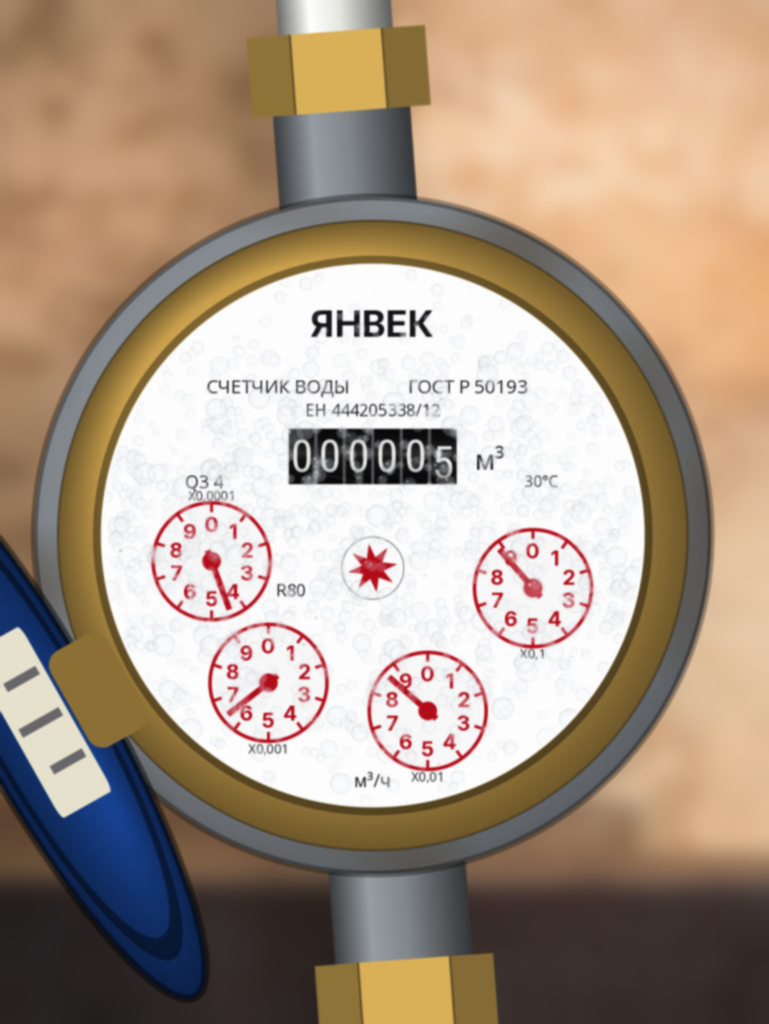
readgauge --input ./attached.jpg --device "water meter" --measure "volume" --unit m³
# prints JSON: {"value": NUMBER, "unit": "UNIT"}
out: {"value": 4.8864, "unit": "m³"}
